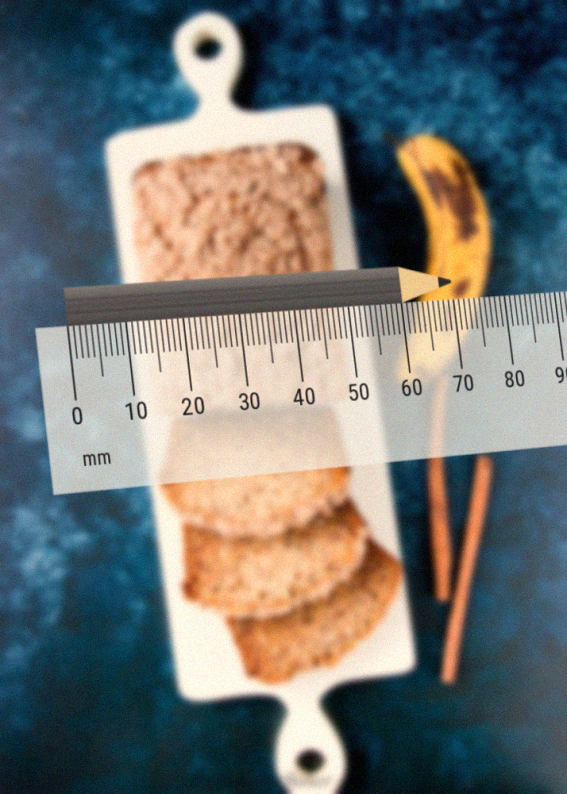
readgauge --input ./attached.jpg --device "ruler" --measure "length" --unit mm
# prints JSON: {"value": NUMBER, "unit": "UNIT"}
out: {"value": 70, "unit": "mm"}
